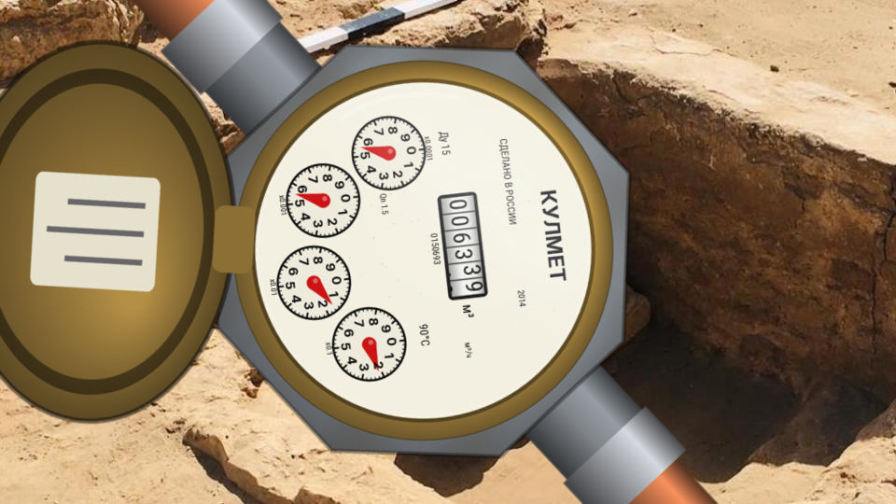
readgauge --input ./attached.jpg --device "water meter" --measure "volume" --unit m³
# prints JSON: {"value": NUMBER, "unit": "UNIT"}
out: {"value": 6339.2155, "unit": "m³"}
